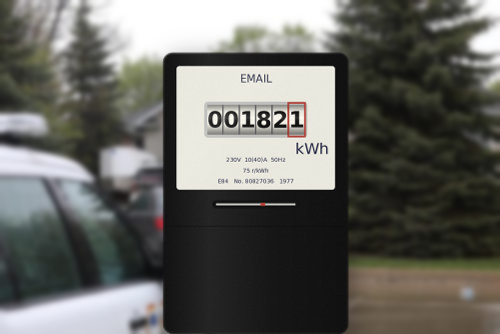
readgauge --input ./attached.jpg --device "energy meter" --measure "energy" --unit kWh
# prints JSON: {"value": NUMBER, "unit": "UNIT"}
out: {"value": 182.1, "unit": "kWh"}
